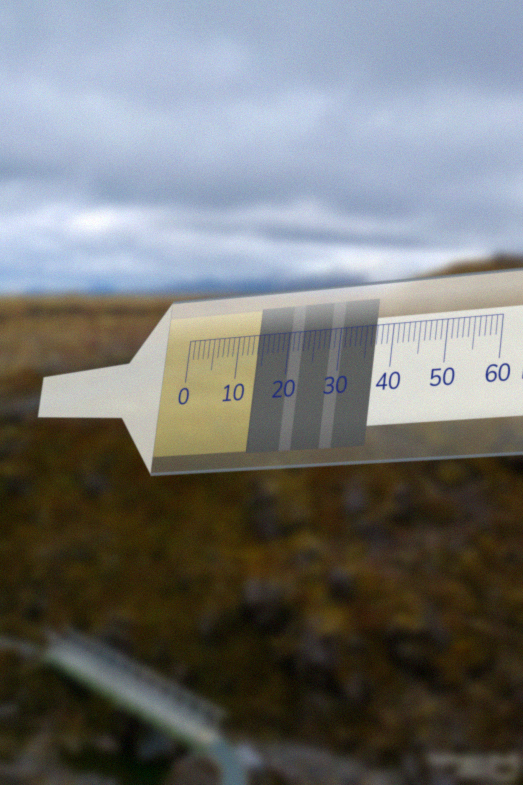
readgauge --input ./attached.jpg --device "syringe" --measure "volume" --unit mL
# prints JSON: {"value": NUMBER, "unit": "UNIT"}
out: {"value": 14, "unit": "mL"}
